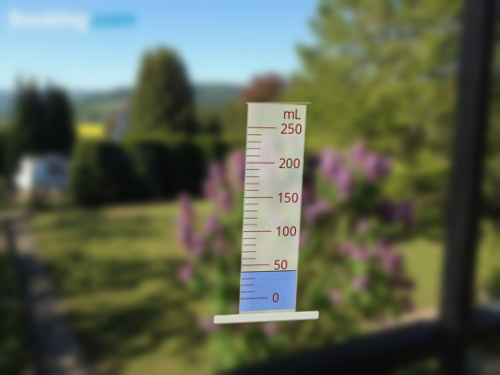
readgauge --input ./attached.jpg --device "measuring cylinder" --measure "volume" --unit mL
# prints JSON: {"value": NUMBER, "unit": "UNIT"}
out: {"value": 40, "unit": "mL"}
